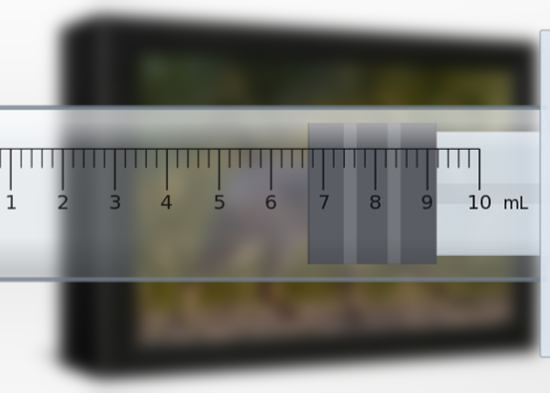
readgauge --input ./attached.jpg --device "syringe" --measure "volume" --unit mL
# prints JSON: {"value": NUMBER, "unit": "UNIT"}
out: {"value": 6.7, "unit": "mL"}
